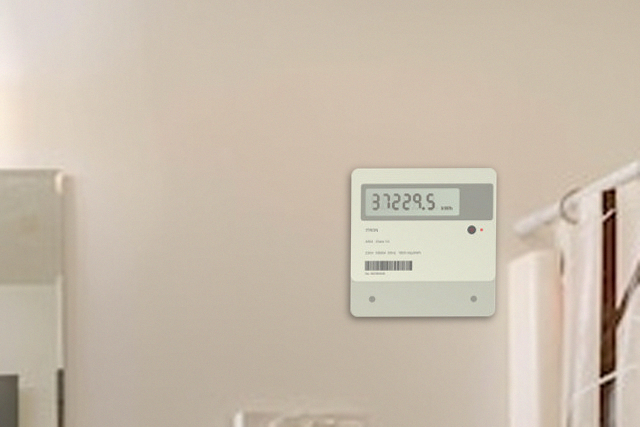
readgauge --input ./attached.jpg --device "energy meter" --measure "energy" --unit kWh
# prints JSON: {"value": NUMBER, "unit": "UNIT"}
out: {"value": 37229.5, "unit": "kWh"}
